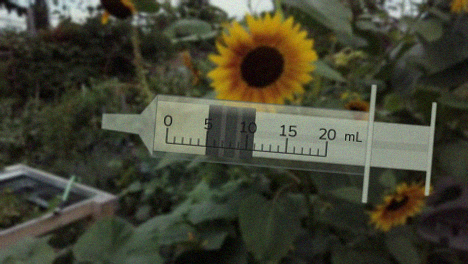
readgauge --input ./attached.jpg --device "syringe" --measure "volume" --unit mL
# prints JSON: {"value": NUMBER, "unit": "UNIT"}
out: {"value": 5, "unit": "mL"}
